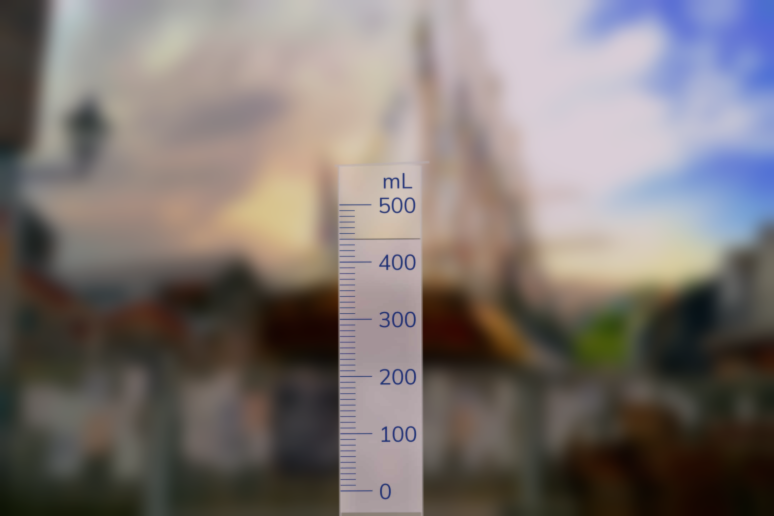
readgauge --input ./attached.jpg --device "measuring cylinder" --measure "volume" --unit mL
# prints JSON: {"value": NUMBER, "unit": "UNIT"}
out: {"value": 440, "unit": "mL"}
